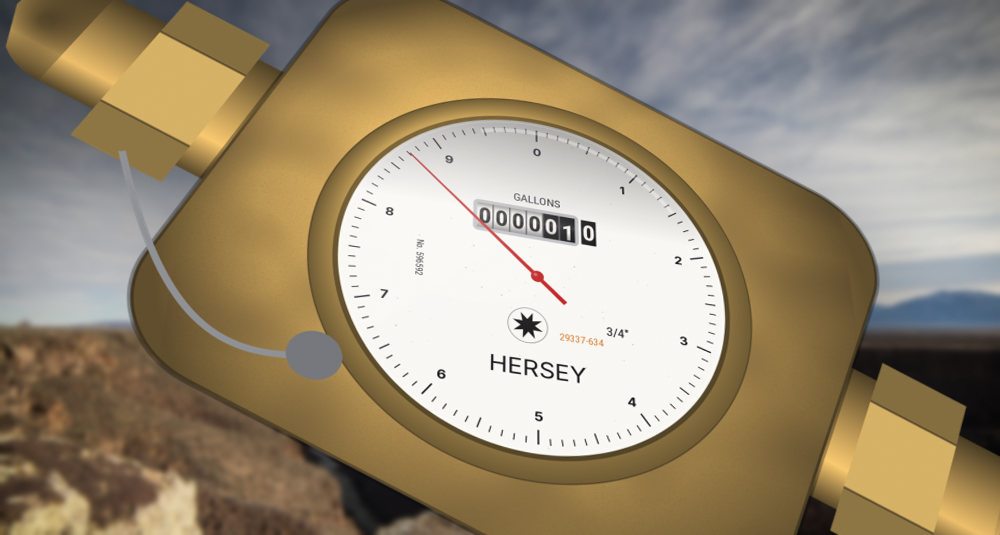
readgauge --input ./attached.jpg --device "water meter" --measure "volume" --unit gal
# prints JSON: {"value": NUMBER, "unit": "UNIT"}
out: {"value": 8.7, "unit": "gal"}
